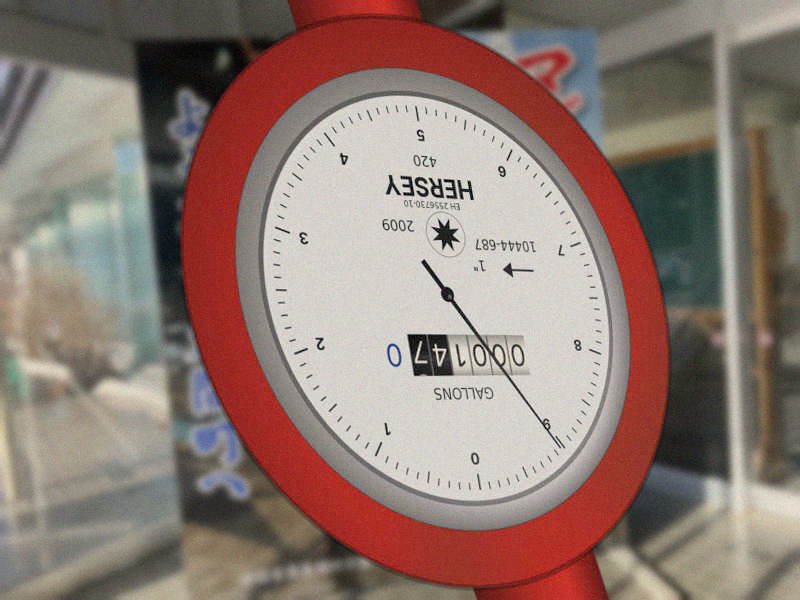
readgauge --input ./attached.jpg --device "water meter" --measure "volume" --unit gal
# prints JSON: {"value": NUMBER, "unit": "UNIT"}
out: {"value": 1469.0, "unit": "gal"}
